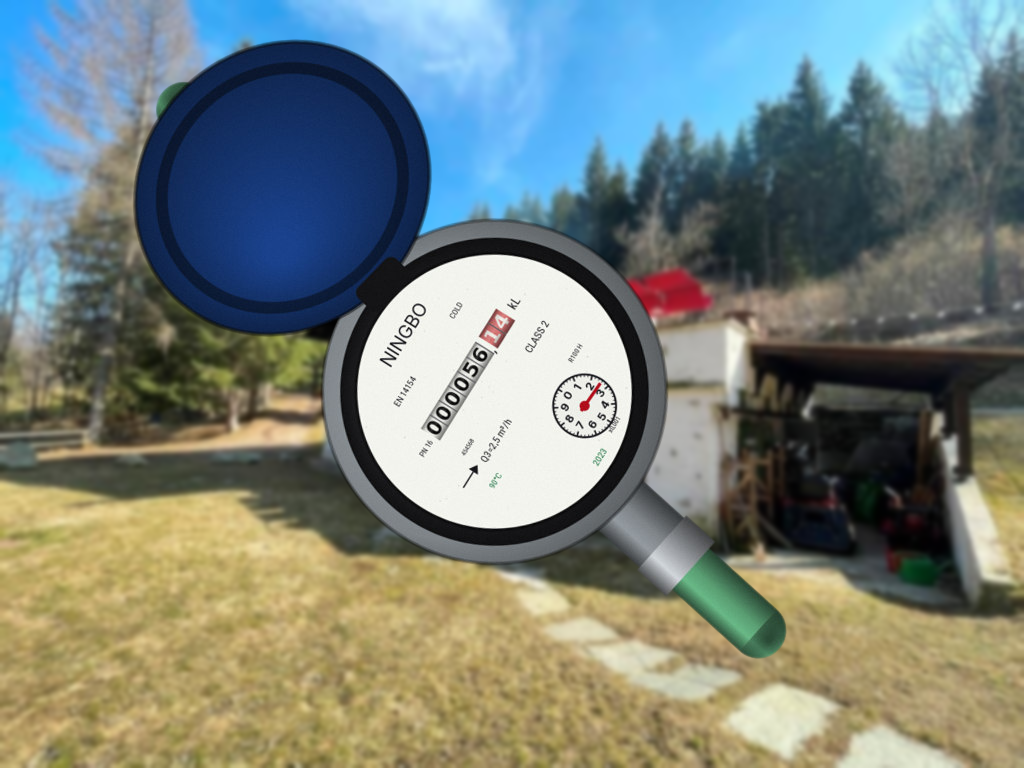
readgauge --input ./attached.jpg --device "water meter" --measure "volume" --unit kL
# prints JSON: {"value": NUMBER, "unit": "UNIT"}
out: {"value": 56.142, "unit": "kL"}
